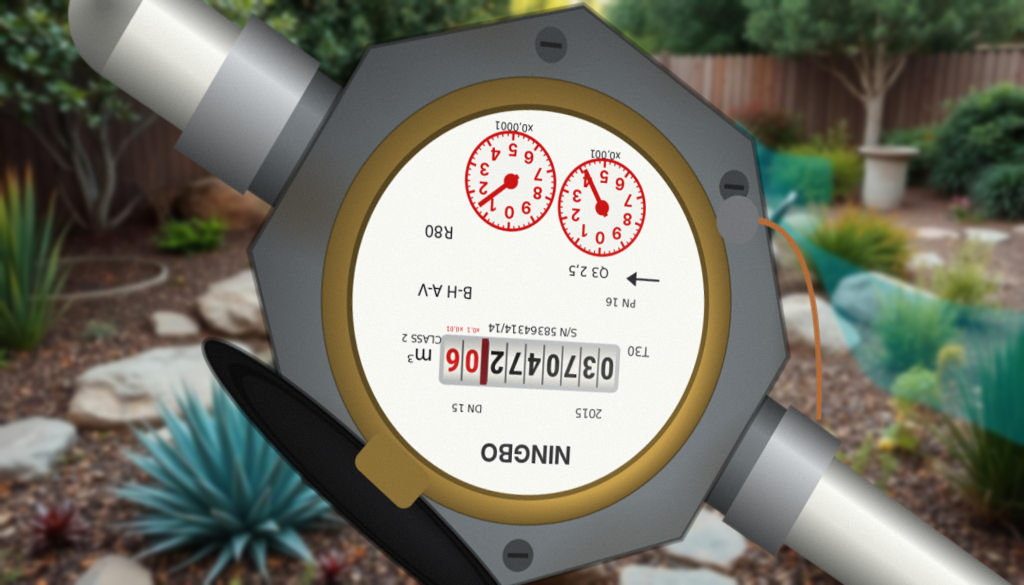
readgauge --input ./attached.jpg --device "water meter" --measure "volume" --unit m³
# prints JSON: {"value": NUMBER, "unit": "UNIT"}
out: {"value": 370472.0641, "unit": "m³"}
